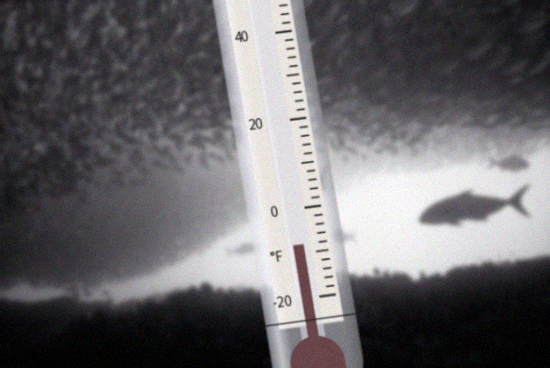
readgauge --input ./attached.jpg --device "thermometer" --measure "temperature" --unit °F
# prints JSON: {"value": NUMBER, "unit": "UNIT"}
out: {"value": -8, "unit": "°F"}
